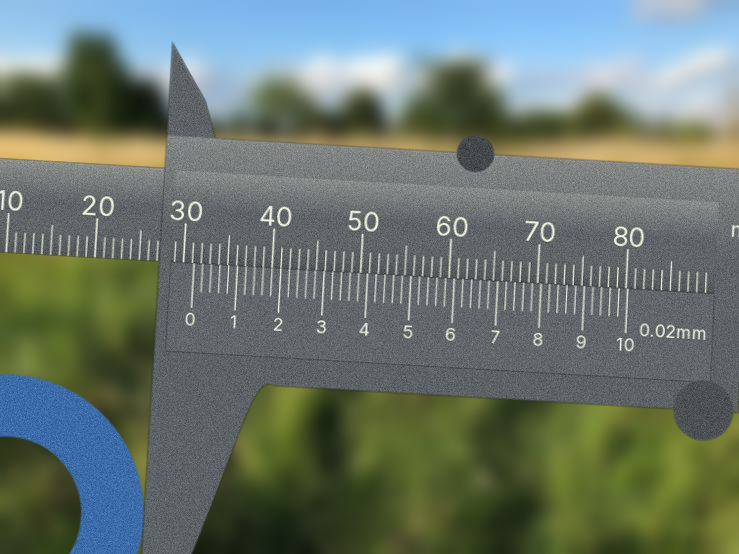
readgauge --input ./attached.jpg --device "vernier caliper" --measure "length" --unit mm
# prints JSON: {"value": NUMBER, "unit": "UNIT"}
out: {"value": 31.2, "unit": "mm"}
